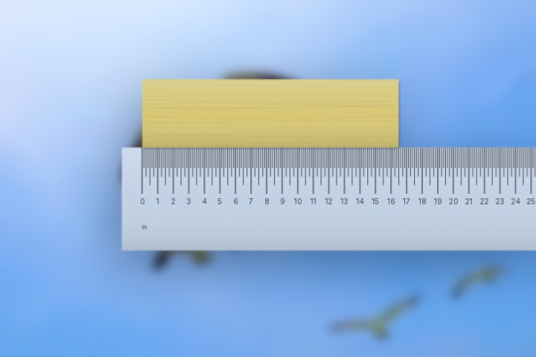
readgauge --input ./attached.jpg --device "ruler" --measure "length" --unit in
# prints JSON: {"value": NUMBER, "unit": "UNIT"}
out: {"value": 16.5, "unit": "in"}
